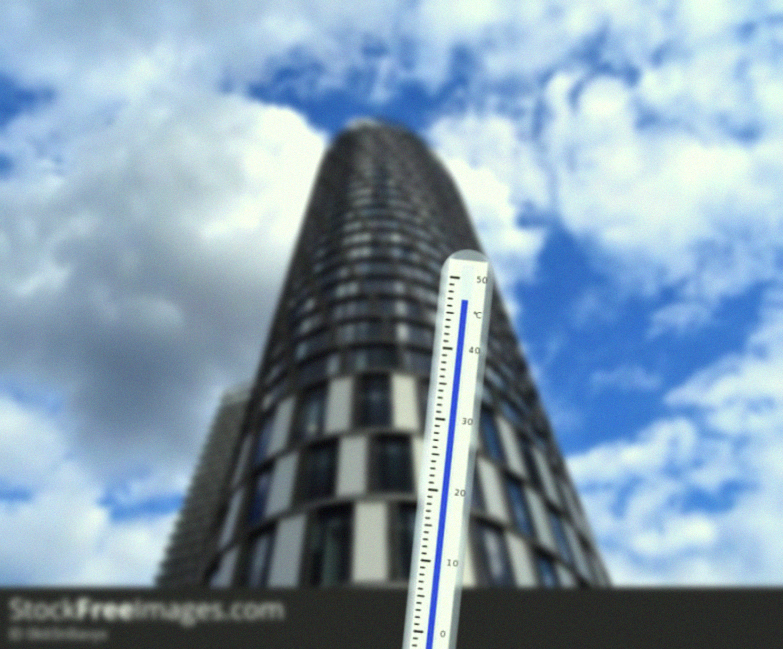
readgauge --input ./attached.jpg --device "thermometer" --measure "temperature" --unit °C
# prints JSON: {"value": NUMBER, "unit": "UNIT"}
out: {"value": 47, "unit": "°C"}
